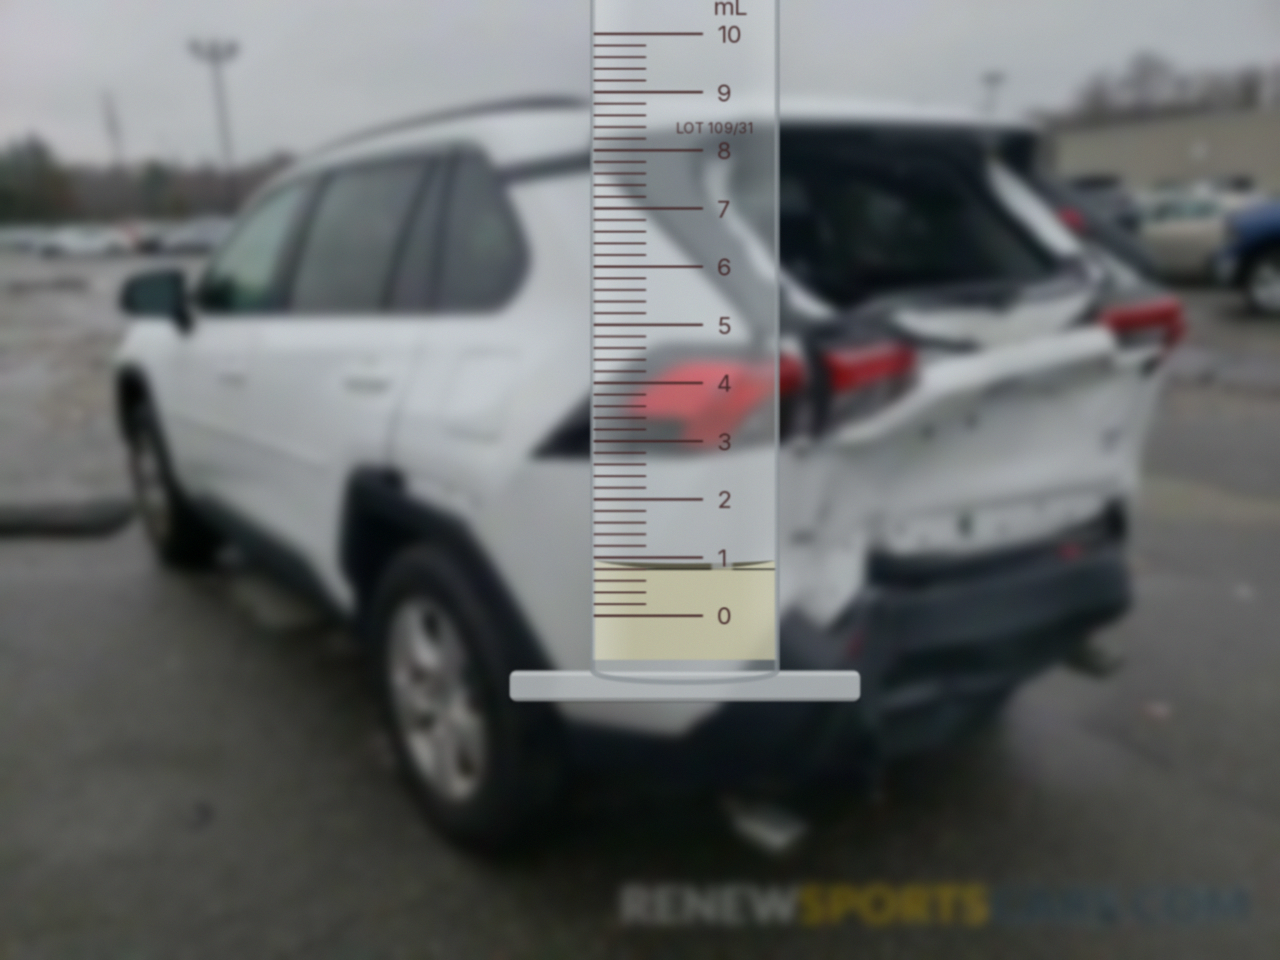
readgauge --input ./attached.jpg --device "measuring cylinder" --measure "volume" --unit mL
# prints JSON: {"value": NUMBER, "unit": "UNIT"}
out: {"value": 0.8, "unit": "mL"}
